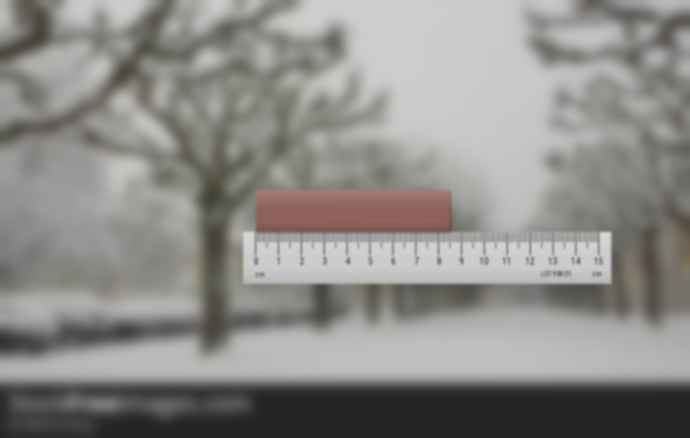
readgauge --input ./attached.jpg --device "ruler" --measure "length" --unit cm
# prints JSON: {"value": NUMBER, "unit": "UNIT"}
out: {"value": 8.5, "unit": "cm"}
